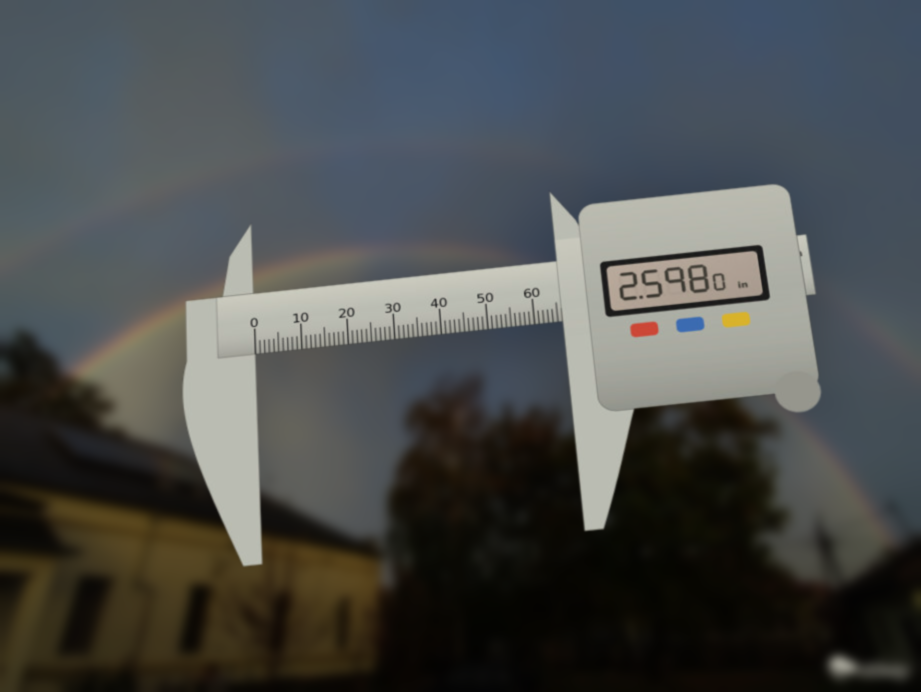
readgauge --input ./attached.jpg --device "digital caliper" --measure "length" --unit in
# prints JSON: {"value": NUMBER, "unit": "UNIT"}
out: {"value": 2.5980, "unit": "in"}
